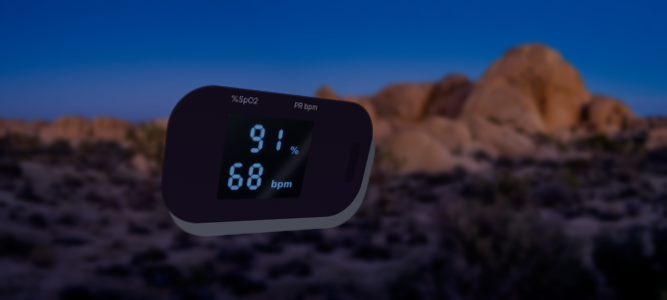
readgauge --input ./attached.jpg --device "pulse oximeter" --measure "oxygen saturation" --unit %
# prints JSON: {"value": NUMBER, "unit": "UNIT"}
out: {"value": 91, "unit": "%"}
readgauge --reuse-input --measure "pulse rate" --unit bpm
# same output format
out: {"value": 68, "unit": "bpm"}
